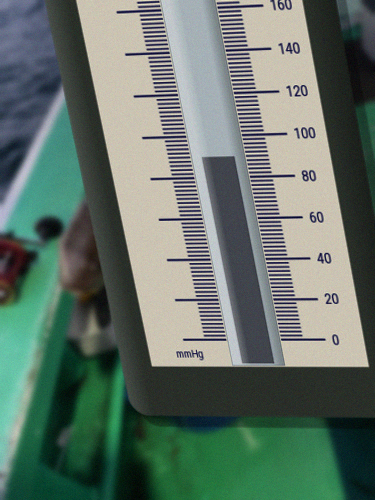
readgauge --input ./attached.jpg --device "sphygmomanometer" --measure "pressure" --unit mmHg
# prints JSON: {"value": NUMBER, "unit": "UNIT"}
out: {"value": 90, "unit": "mmHg"}
